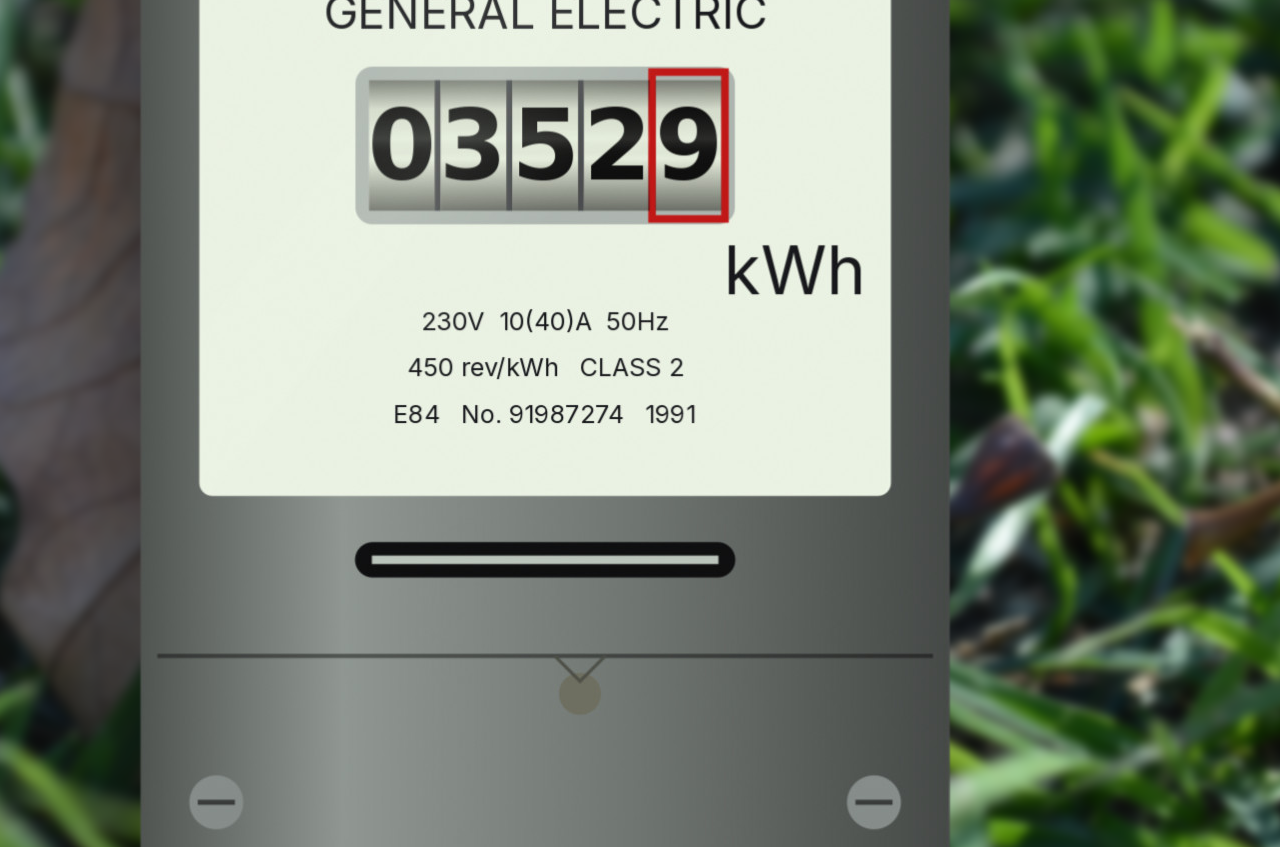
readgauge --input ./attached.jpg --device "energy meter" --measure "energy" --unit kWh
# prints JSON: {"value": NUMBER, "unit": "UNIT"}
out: {"value": 352.9, "unit": "kWh"}
